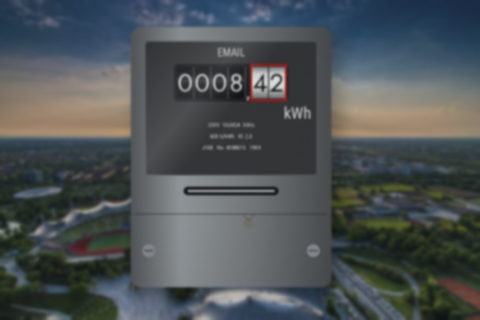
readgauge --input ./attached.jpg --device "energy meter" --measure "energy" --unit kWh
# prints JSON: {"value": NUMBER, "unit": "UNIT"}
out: {"value": 8.42, "unit": "kWh"}
